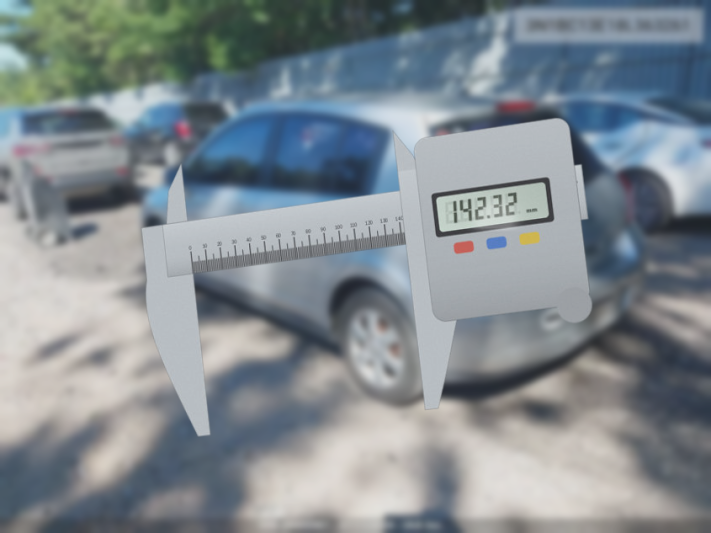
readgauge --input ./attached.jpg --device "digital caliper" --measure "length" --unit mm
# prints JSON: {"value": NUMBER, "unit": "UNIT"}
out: {"value": 142.32, "unit": "mm"}
